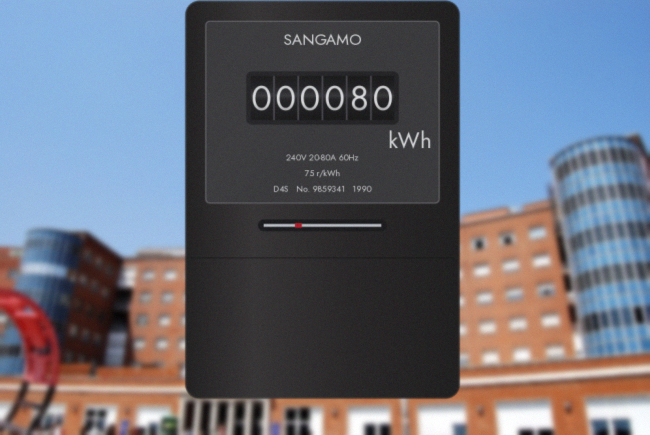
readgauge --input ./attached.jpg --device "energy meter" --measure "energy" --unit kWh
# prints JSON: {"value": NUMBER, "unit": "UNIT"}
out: {"value": 80, "unit": "kWh"}
